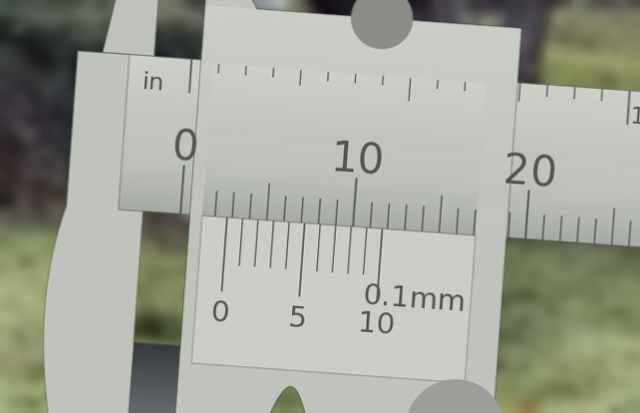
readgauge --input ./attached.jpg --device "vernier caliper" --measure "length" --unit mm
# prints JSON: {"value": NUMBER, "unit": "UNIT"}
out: {"value": 2.7, "unit": "mm"}
